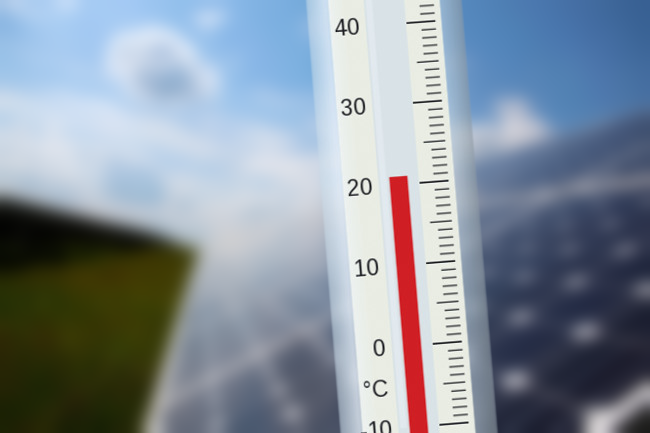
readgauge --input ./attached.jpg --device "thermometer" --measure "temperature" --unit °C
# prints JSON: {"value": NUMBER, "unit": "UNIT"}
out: {"value": 21, "unit": "°C"}
